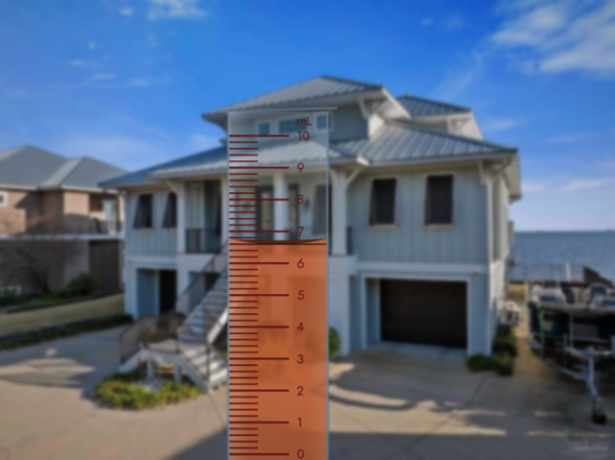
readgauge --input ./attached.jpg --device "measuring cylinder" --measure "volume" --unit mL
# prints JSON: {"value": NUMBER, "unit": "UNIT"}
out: {"value": 6.6, "unit": "mL"}
